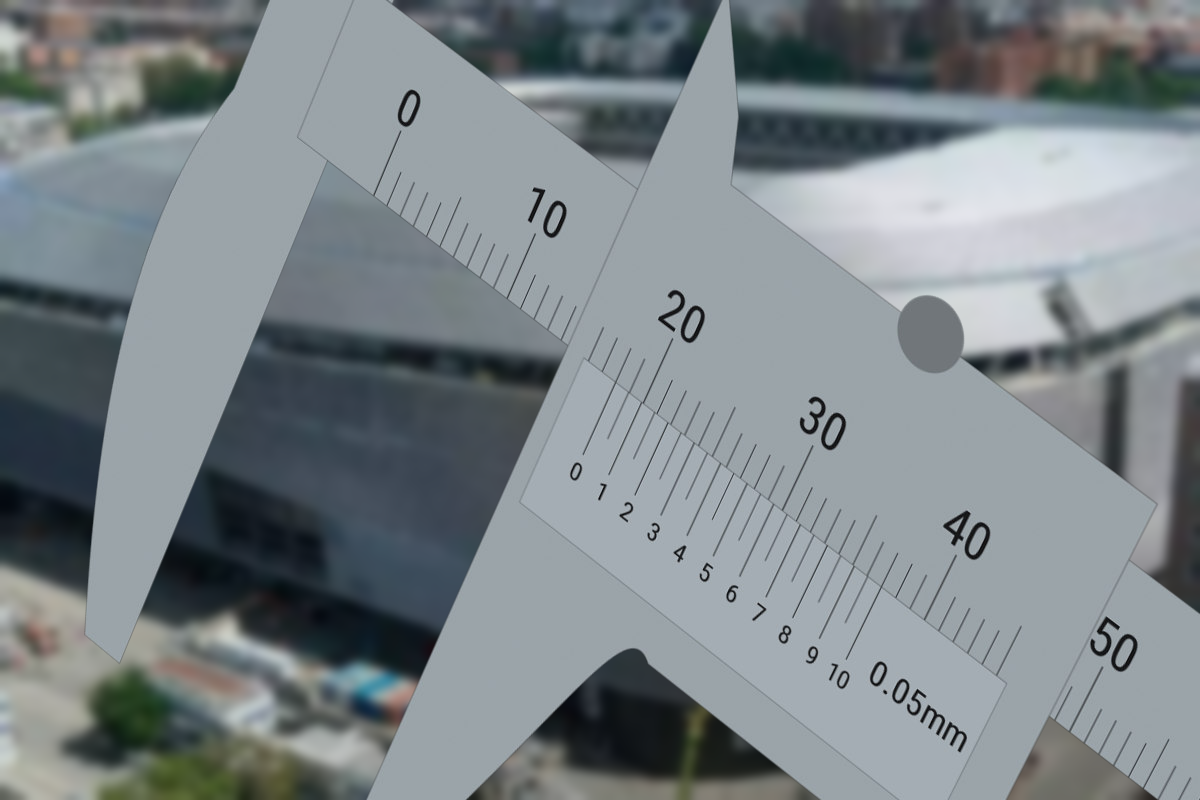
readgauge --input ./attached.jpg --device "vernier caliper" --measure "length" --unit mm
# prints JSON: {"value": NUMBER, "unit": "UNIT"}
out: {"value": 18.0, "unit": "mm"}
